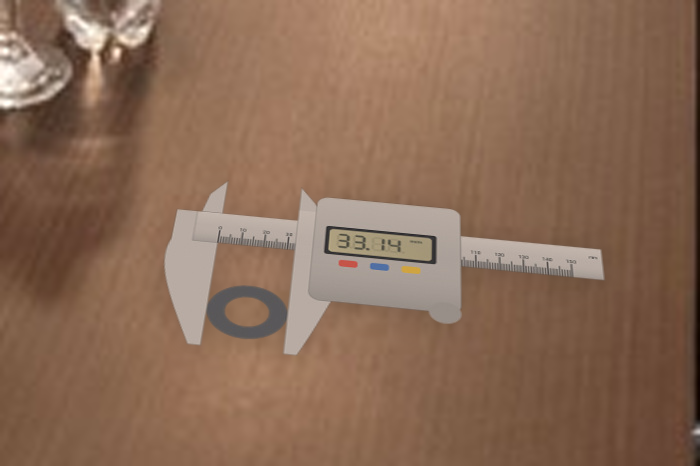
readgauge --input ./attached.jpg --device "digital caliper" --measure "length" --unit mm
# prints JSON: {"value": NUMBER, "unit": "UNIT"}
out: {"value": 33.14, "unit": "mm"}
